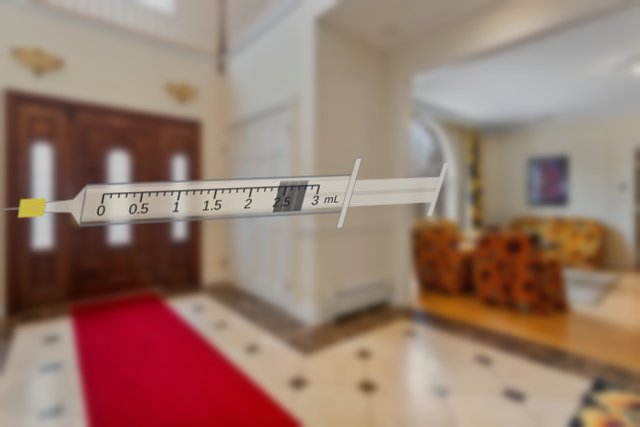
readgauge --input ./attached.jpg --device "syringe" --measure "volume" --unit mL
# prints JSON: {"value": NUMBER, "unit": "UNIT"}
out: {"value": 2.4, "unit": "mL"}
